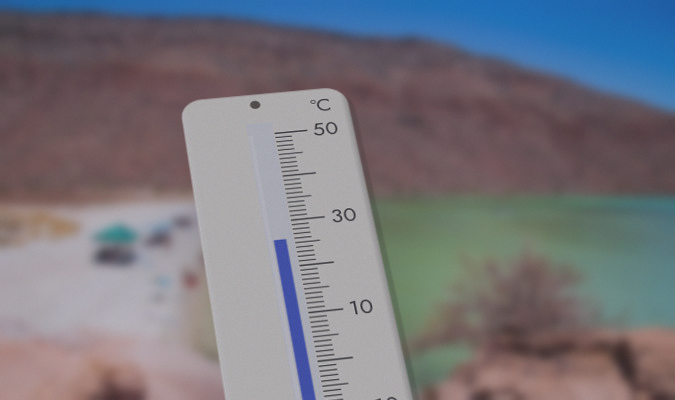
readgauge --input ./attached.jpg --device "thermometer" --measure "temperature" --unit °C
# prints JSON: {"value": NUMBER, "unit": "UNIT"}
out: {"value": 26, "unit": "°C"}
